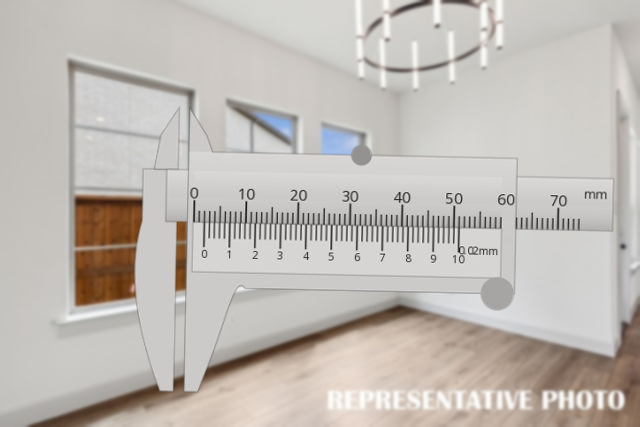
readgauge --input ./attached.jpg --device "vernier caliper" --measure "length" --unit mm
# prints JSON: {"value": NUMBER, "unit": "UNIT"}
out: {"value": 2.0, "unit": "mm"}
